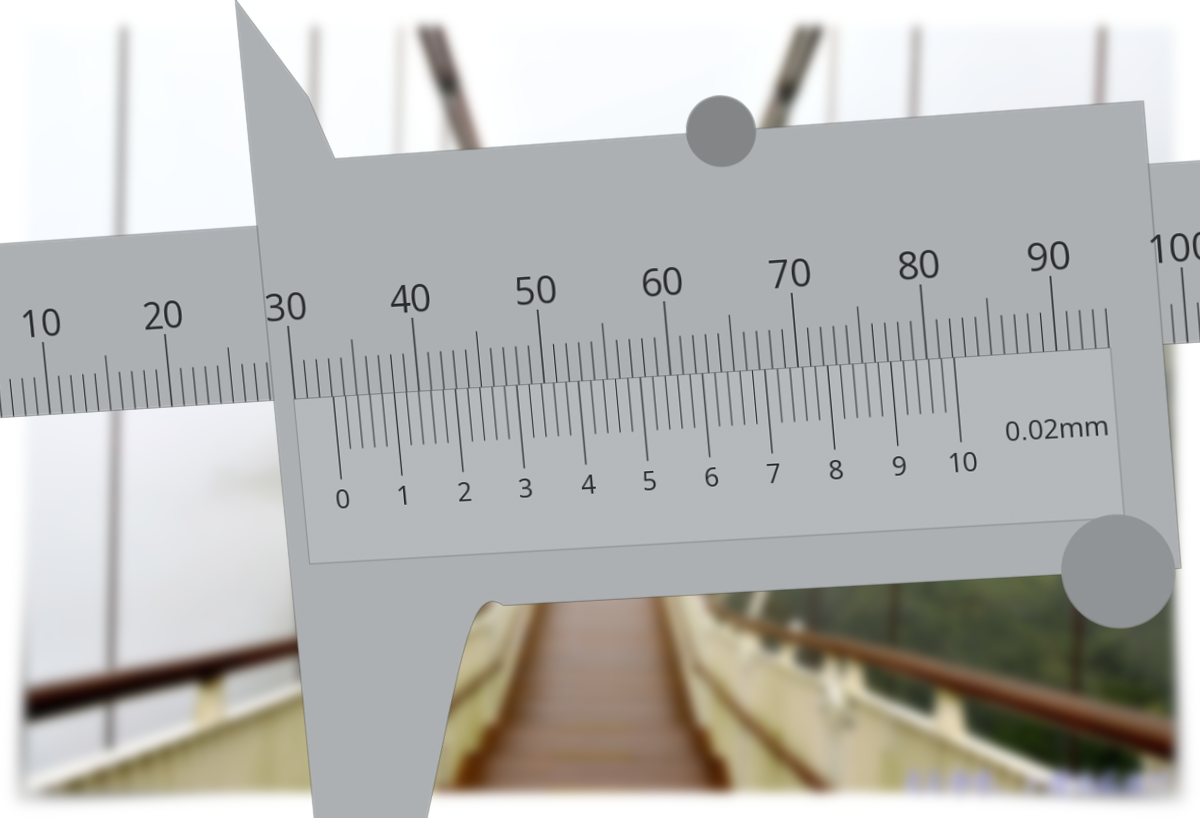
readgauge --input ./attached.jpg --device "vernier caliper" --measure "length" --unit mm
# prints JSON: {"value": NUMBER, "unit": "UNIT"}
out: {"value": 33.1, "unit": "mm"}
